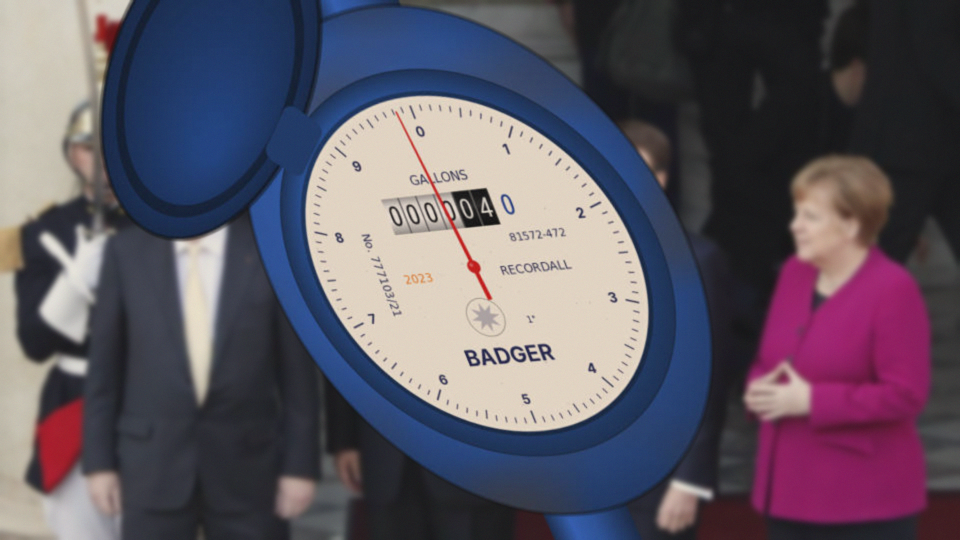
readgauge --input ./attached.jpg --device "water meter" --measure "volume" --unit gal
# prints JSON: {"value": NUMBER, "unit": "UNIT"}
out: {"value": 39.8, "unit": "gal"}
